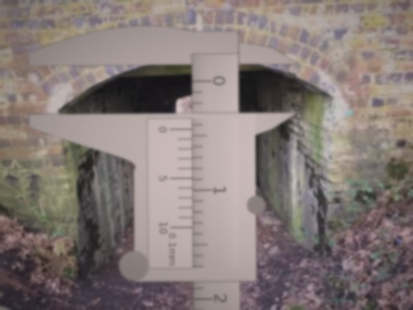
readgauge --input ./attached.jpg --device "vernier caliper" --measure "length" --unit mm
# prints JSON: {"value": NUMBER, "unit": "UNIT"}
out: {"value": 4.4, "unit": "mm"}
